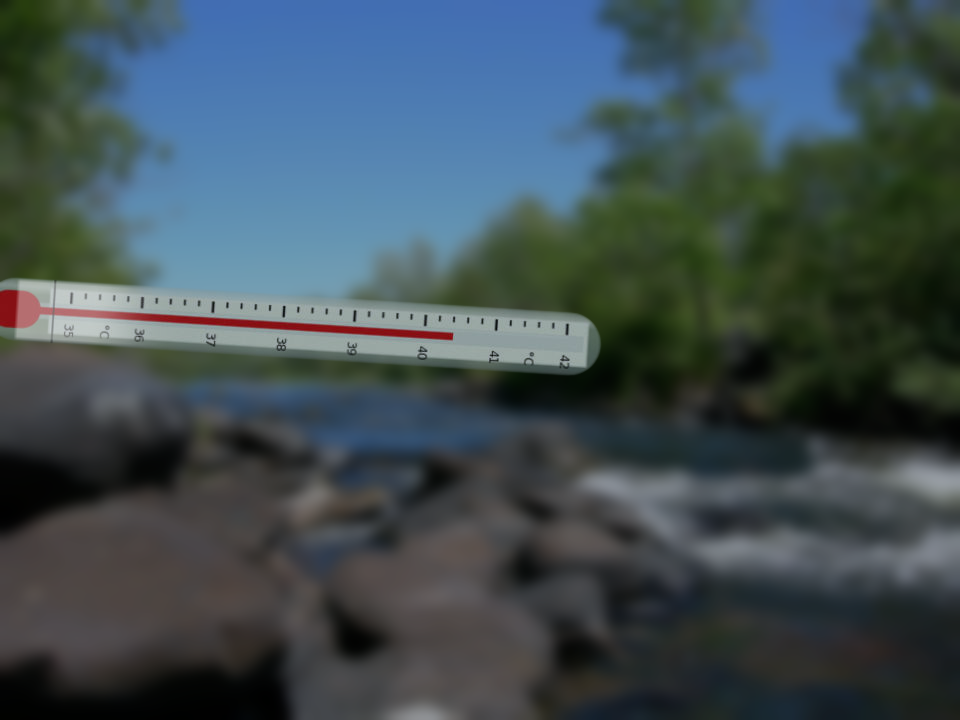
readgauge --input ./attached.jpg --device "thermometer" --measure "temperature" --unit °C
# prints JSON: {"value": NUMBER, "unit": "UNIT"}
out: {"value": 40.4, "unit": "°C"}
